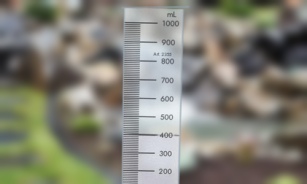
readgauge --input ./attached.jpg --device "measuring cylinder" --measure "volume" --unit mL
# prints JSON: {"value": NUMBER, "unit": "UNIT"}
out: {"value": 400, "unit": "mL"}
